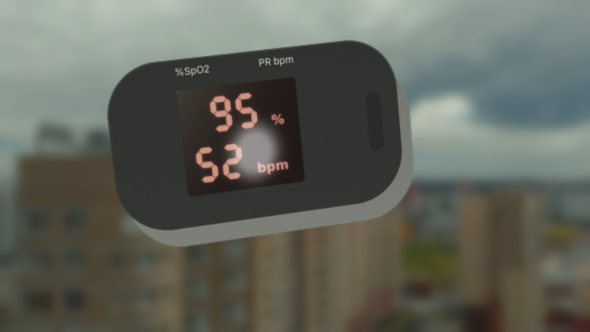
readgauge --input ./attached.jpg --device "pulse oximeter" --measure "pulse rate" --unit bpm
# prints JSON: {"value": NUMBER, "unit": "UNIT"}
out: {"value": 52, "unit": "bpm"}
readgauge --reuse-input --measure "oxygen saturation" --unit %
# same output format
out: {"value": 95, "unit": "%"}
